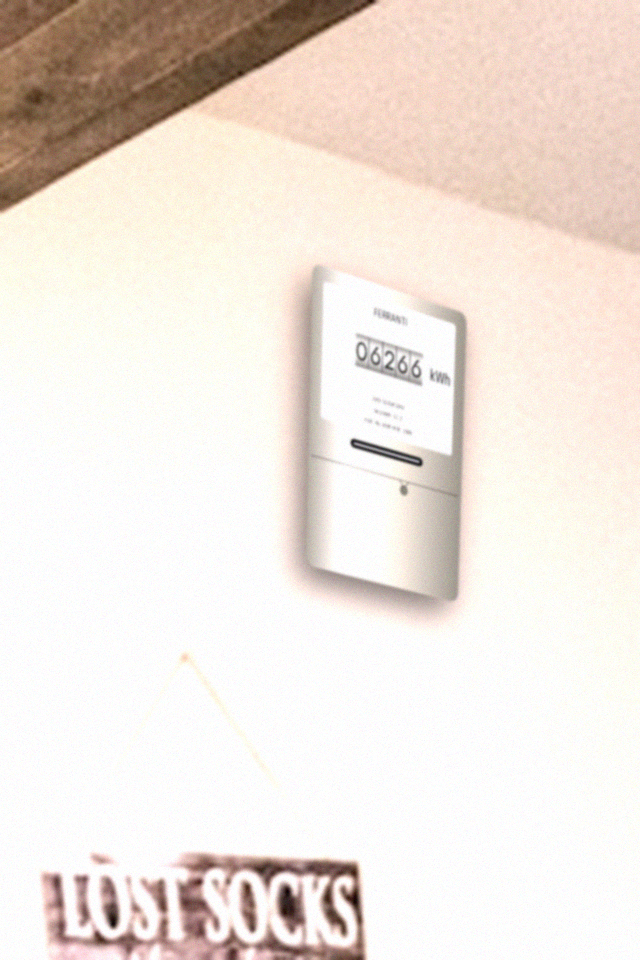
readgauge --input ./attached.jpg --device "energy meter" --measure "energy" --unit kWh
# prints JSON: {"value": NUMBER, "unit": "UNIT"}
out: {"value": 6266, "unit": "kWh"}
